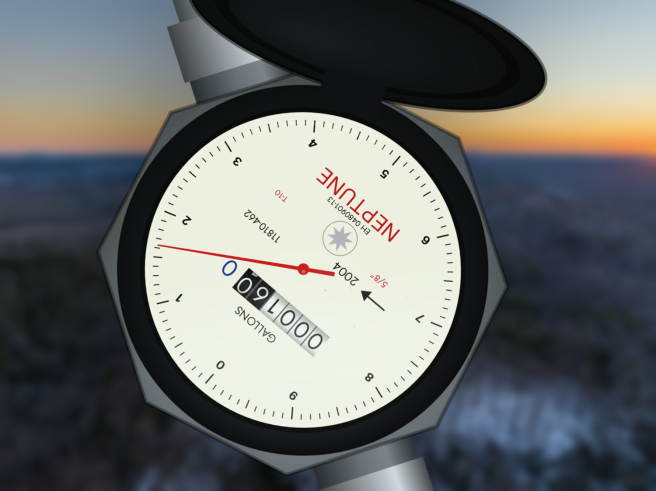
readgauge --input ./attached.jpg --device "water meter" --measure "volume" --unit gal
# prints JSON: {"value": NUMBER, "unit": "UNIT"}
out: {"value": 1601.6, "unit": "gal"}
